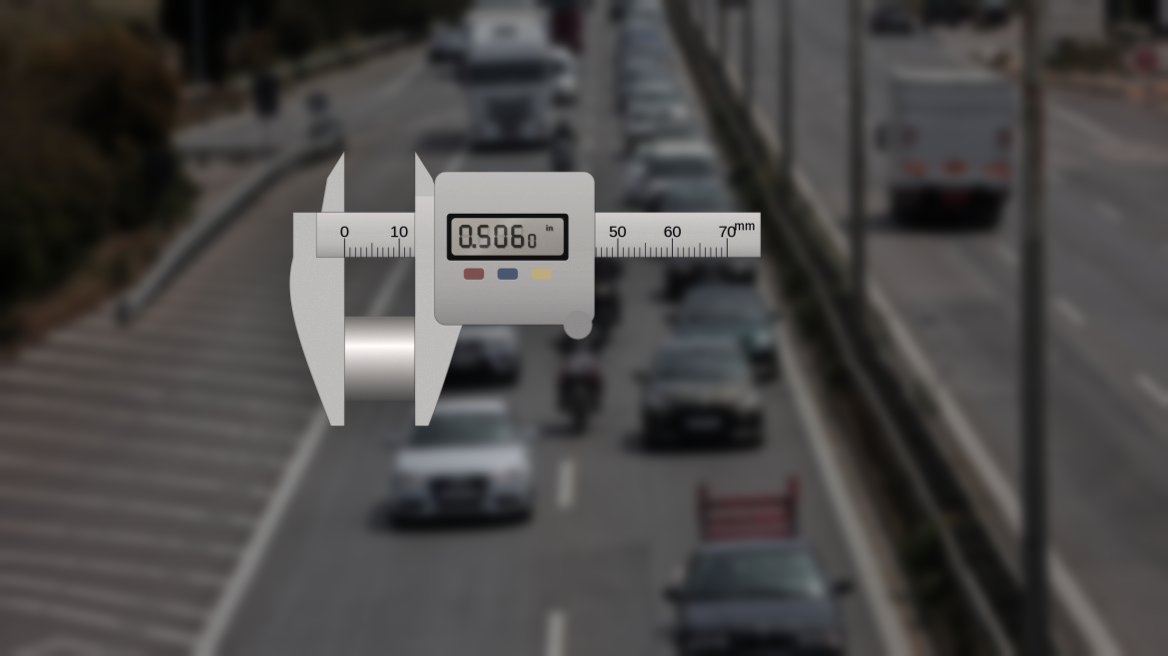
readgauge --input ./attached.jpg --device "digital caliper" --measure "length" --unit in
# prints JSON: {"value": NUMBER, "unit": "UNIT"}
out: {"value": 0.5060, "unit": "in"}
